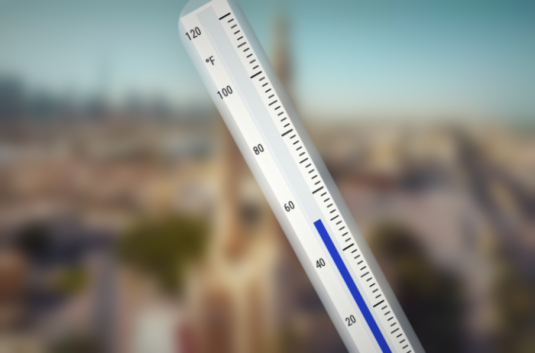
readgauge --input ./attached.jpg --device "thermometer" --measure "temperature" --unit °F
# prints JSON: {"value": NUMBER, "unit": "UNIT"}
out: {"value": 52, "unit": "°F"}
